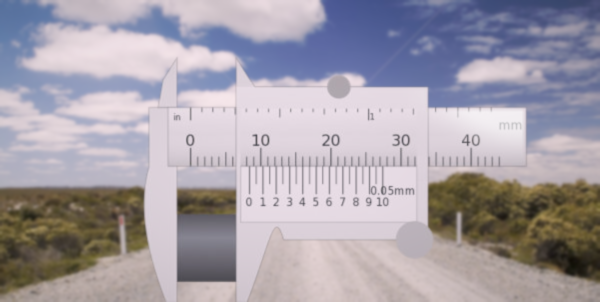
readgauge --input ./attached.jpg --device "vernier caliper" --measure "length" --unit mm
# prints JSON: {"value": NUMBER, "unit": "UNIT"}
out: {"value": 8.4, "unit": "mm"}
